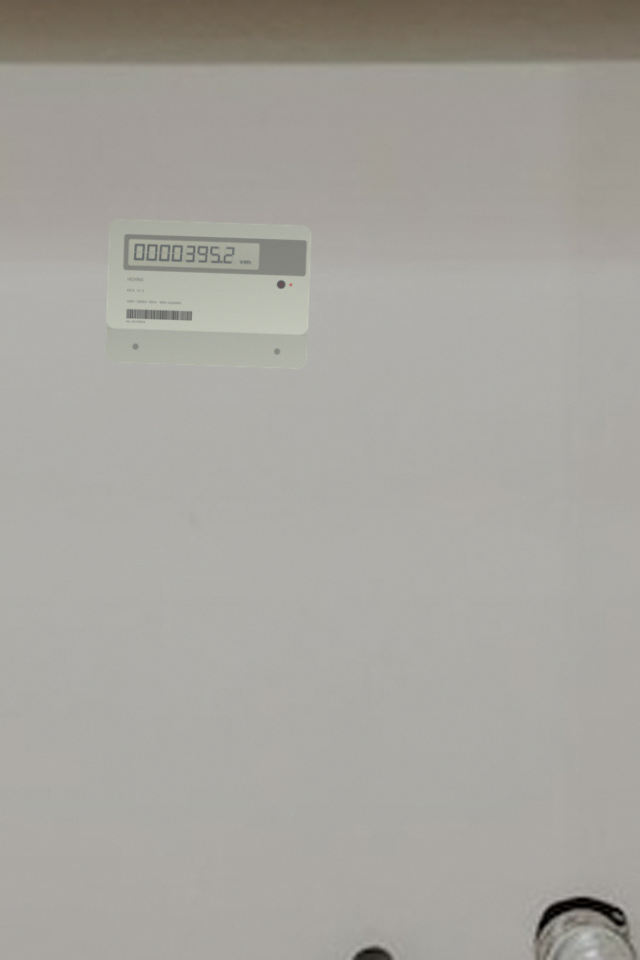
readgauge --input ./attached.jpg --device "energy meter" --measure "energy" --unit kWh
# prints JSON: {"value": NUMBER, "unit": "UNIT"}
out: {"value": 395.2, "unit": "kWh"}
